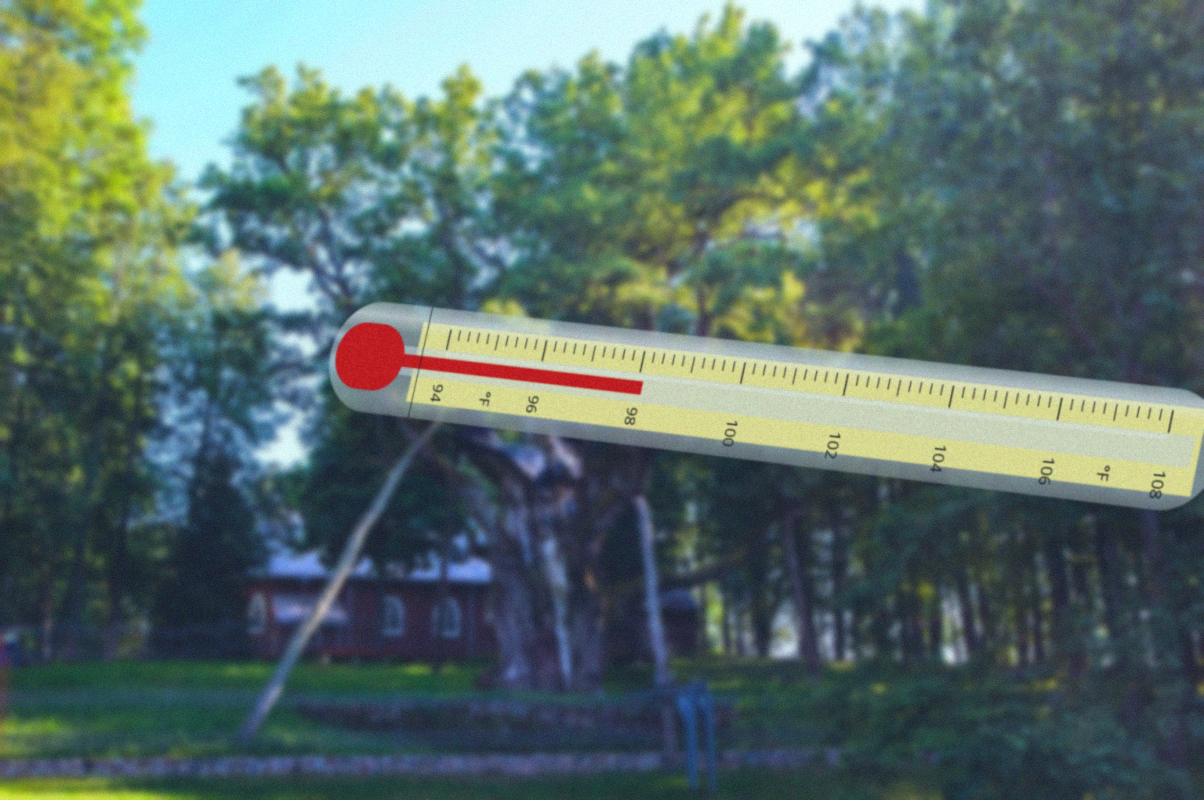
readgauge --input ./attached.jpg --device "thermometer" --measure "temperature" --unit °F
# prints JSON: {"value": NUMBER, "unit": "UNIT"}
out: {"value": 98.1, "unit": "°F"}
